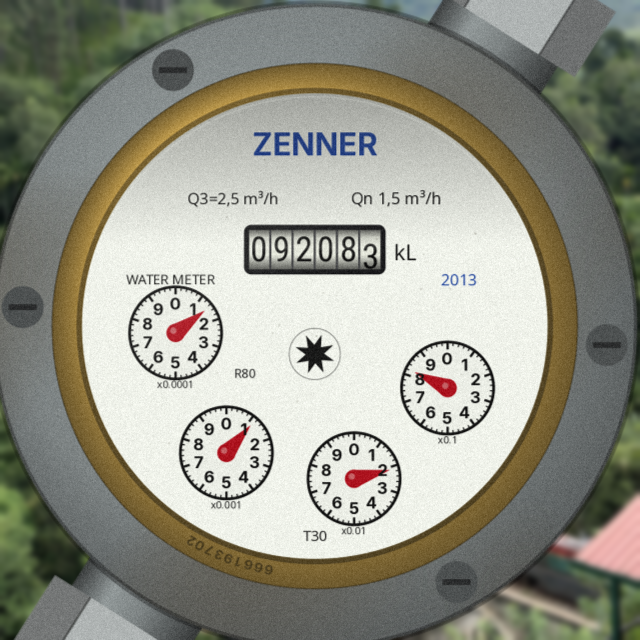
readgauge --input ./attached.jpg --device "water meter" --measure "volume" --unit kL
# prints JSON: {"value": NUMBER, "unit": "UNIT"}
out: {"value": 92082.8211, "unit": "kL"}
